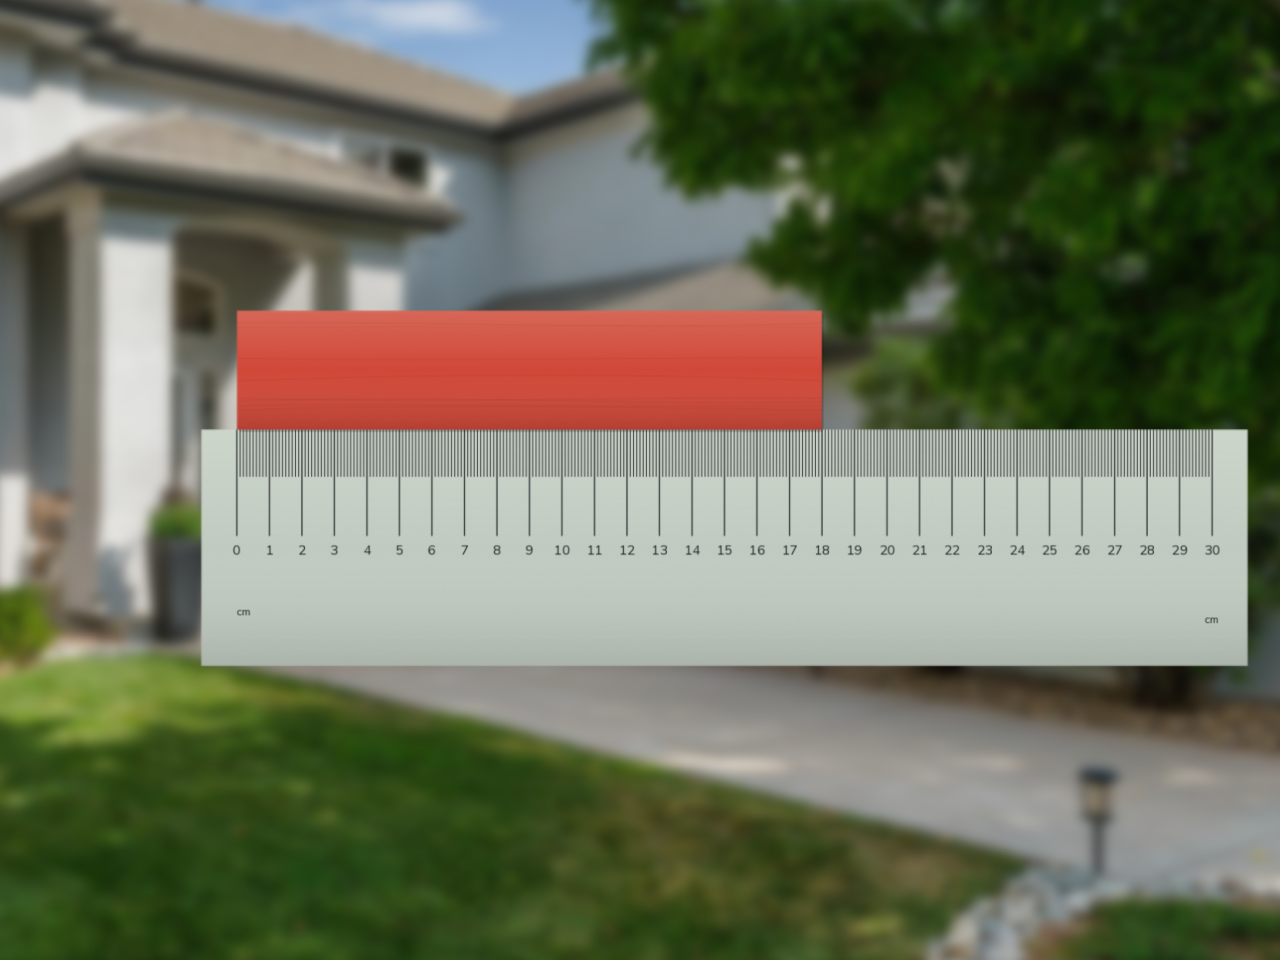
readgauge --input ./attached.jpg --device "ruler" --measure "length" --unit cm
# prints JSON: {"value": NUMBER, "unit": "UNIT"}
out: {"value": 18, "unit": "cm"}
